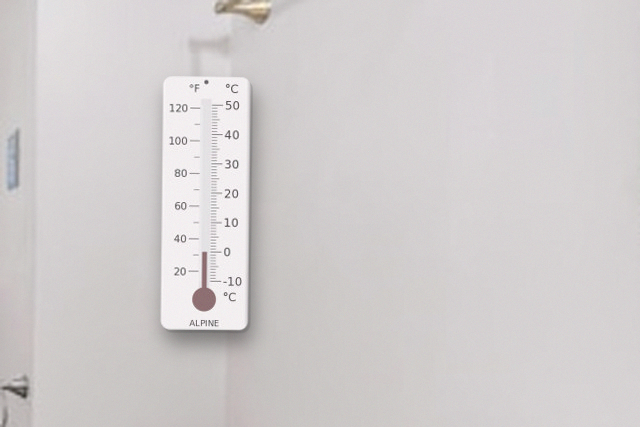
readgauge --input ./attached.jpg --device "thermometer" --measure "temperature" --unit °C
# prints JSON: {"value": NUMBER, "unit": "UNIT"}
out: {"value": 0, "unit": "°C"}
